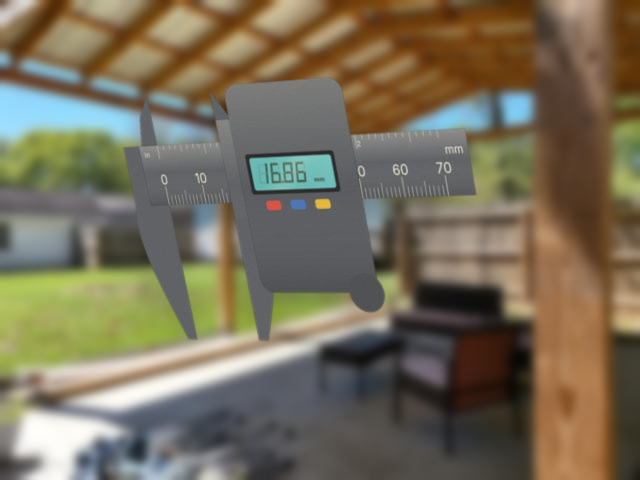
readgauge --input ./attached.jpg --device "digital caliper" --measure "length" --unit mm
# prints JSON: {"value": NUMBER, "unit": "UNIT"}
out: {"value": 16.86, "unit": "mm"}
